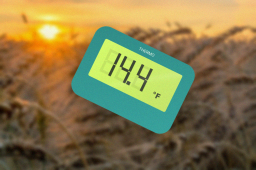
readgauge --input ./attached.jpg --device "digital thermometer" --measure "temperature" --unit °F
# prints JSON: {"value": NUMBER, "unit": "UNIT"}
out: {"value": 14.4, "unit": "°F"}
